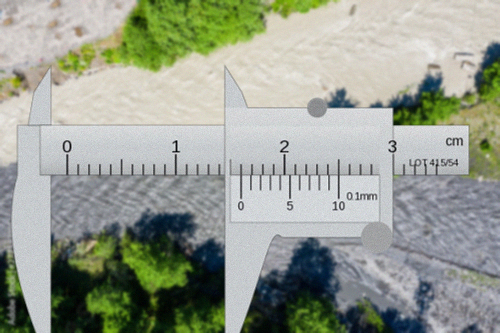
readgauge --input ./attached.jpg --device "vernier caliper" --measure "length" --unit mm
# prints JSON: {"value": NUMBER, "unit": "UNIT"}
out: {"value": 16.0, "unit": "mm"}
